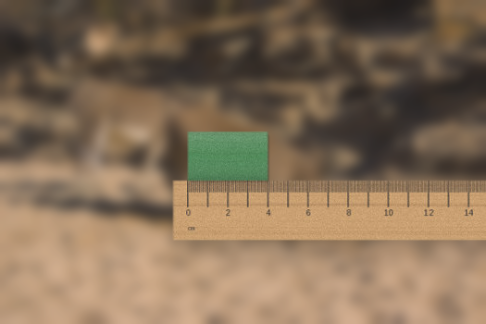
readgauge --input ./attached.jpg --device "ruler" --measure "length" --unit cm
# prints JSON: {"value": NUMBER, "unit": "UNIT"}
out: {"value": 4, "unit": "cm"}
